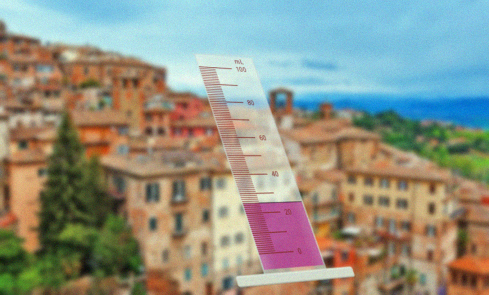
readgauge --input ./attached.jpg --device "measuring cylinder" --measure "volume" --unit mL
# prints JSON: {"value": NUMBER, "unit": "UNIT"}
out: {"value": 25, "unit": "mL"}
